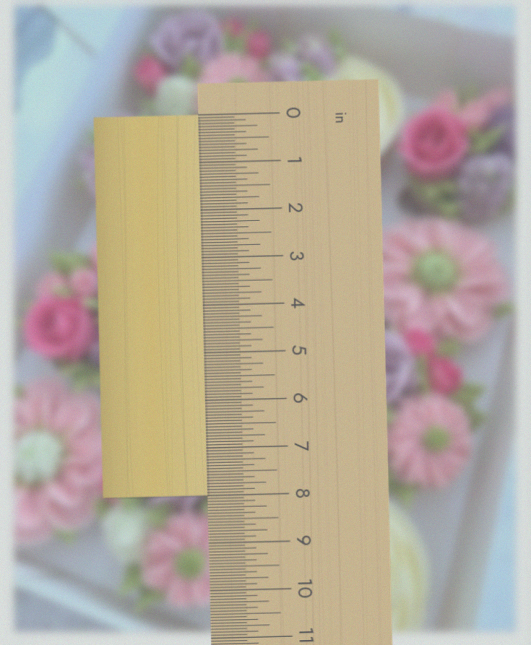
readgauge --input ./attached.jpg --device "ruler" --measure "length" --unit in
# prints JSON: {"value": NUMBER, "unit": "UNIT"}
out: {"value": 8, "unit": "in"}
